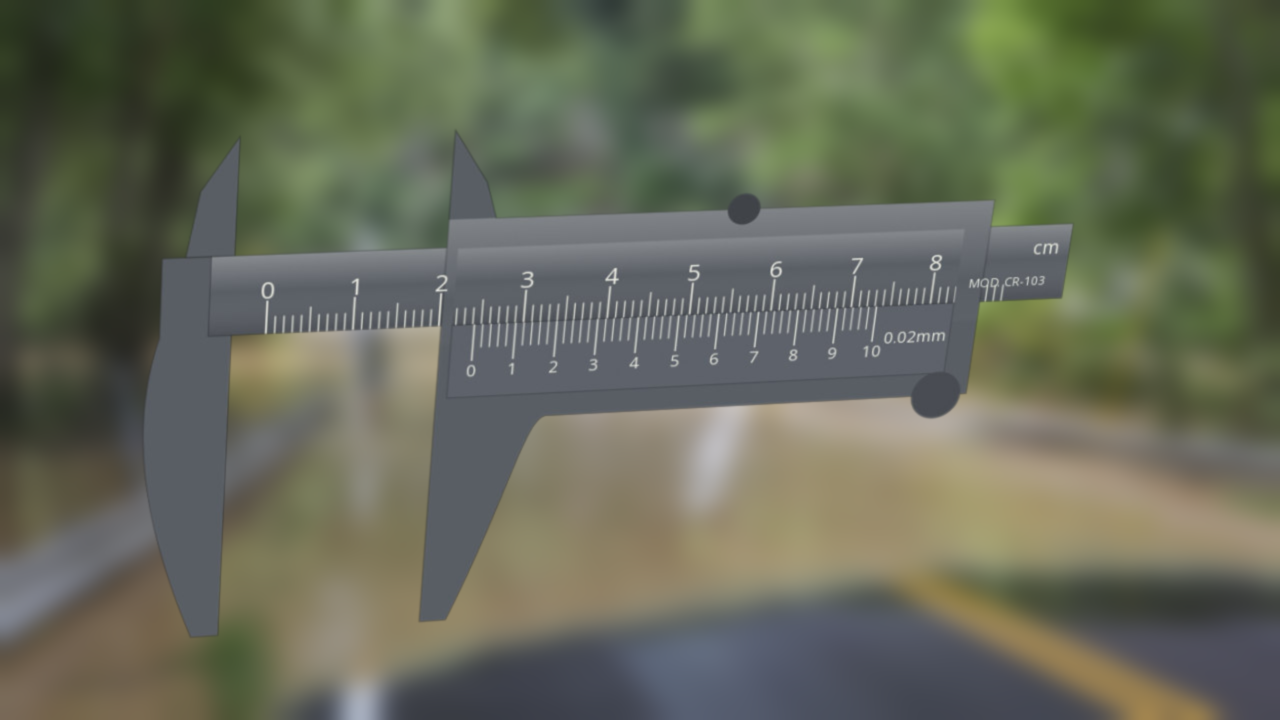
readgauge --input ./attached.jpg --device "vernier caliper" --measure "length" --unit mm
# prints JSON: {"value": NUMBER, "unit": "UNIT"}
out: {"value": 24.2, "unit": "mm"}
